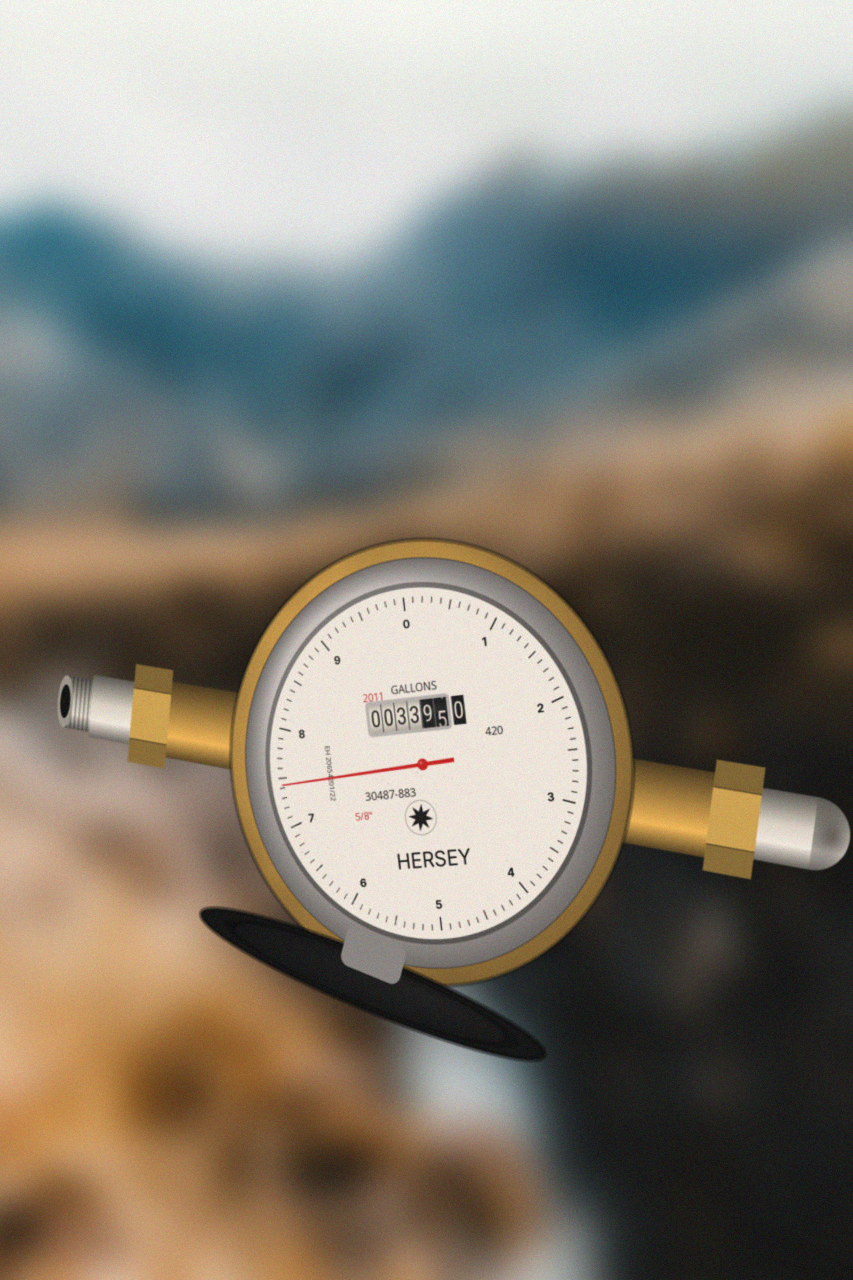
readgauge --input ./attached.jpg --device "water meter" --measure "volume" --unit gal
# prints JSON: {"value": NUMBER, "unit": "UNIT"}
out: {"value": 33947.4, "unit": "gal"}
